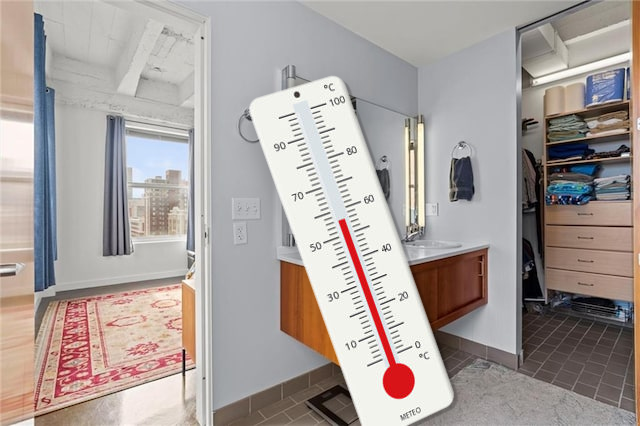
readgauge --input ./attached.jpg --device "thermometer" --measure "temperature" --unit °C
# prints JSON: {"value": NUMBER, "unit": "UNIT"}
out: {"value": 56, "unit": "°C"}
